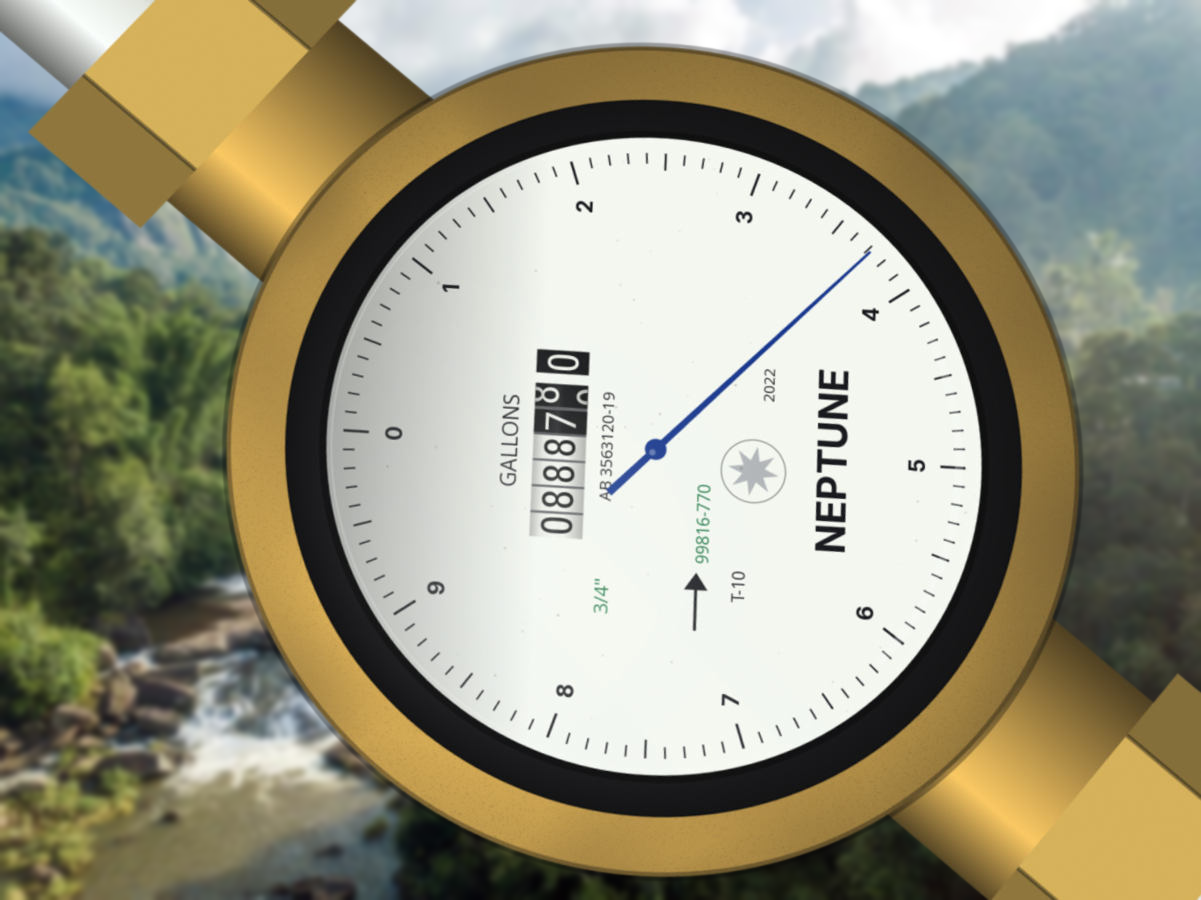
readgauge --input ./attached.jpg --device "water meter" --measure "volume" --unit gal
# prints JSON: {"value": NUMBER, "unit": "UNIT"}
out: {"value": 888783.7, "unit": "gal"}
